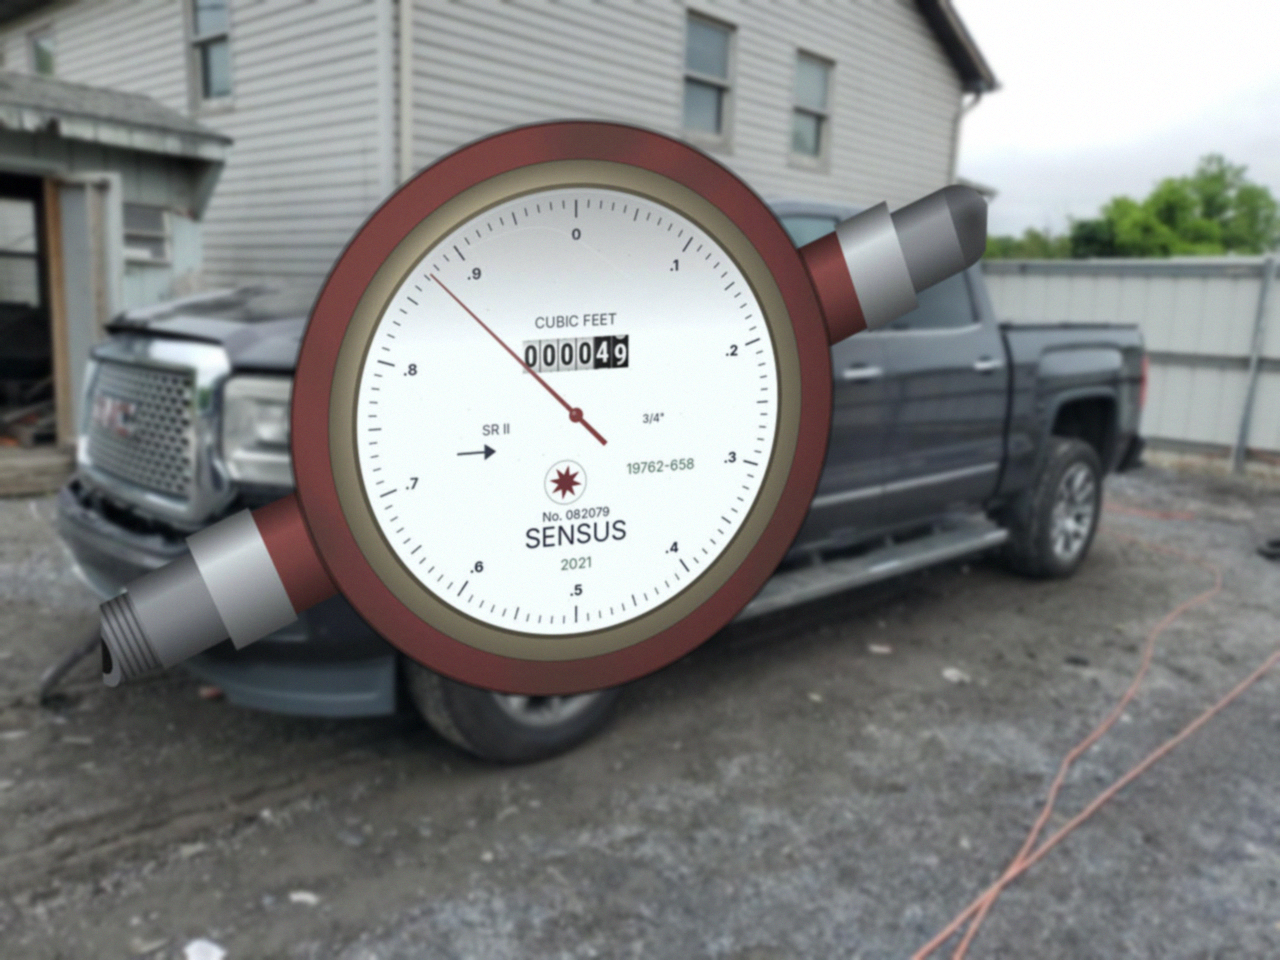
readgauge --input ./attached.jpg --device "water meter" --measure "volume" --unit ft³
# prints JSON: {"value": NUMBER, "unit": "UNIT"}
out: {"value": 48.87, "unit": "ft³"}
